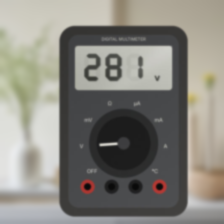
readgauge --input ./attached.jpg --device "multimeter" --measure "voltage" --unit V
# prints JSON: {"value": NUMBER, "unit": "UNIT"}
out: {"value": 281, "unit": "V"}
